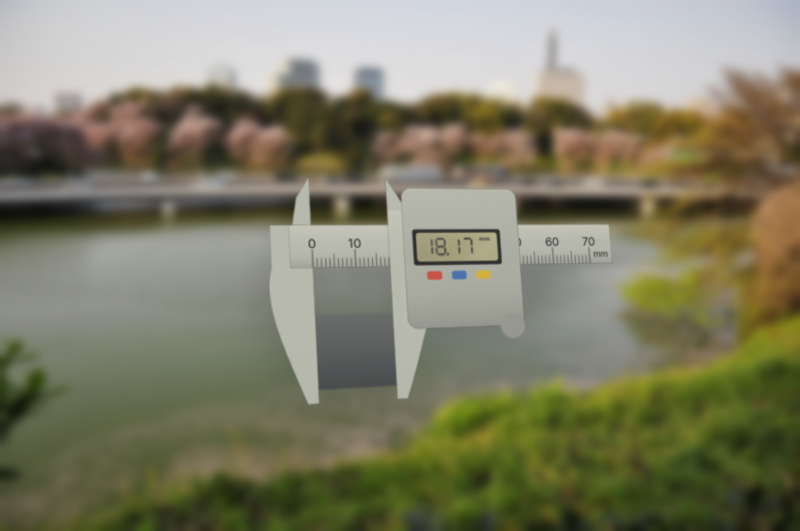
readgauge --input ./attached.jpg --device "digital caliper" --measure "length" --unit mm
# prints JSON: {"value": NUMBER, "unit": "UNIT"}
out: {"value": 18.17, "unit": "mm"}
